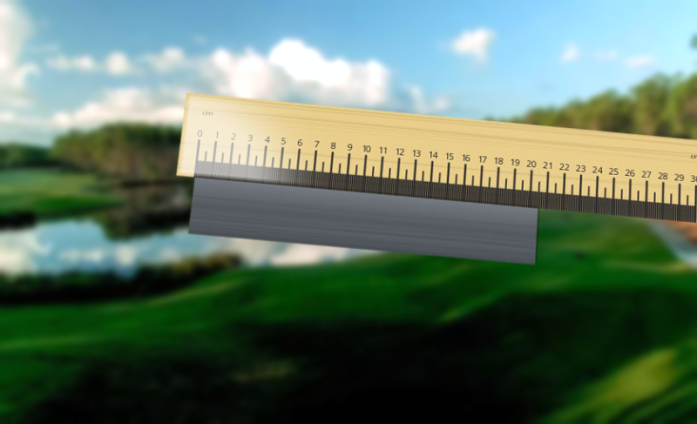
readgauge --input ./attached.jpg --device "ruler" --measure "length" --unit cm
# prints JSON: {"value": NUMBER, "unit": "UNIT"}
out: {"value": 20.5, "unit": "cm"}
